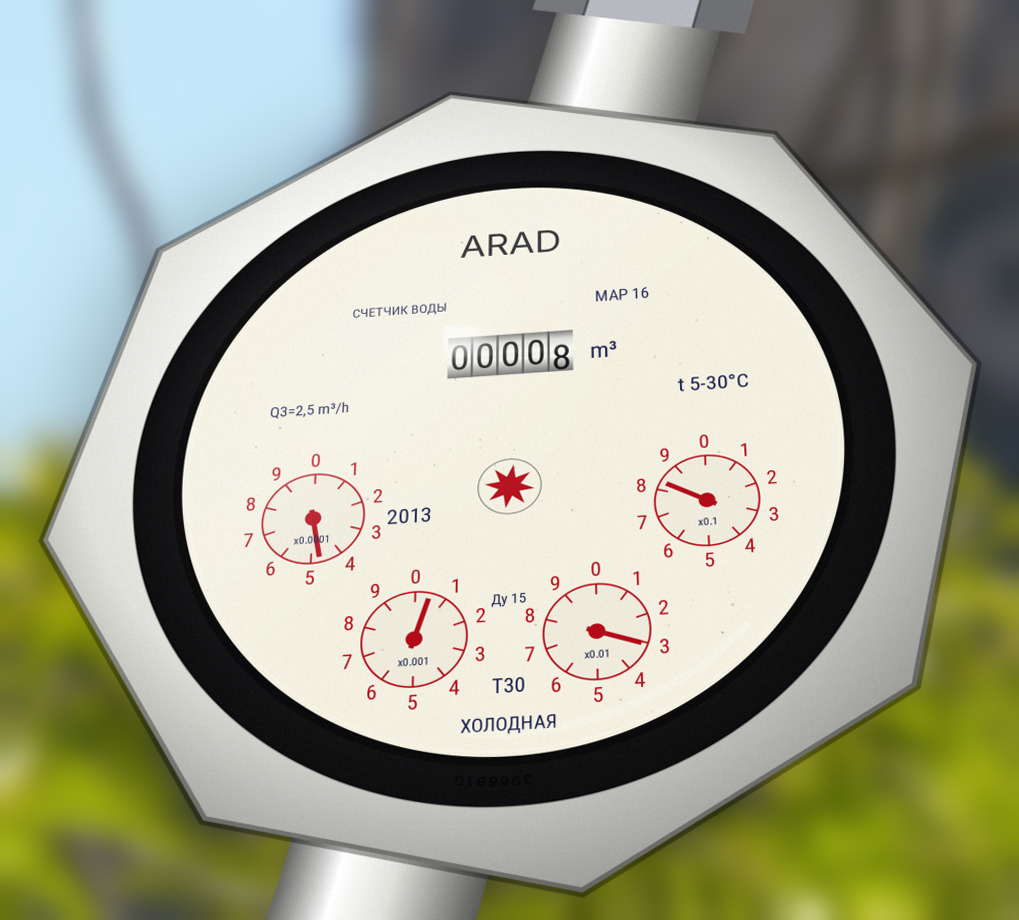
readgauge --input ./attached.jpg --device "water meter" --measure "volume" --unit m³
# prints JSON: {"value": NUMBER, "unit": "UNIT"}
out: {"value": 7.8304, "unit": "m³"}
